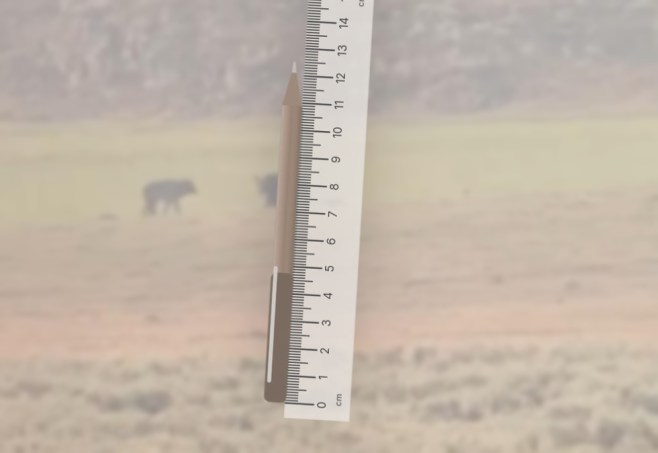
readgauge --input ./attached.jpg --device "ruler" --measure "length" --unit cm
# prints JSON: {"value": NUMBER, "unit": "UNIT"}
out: {"value": 12.5, "unit": "cm"}
